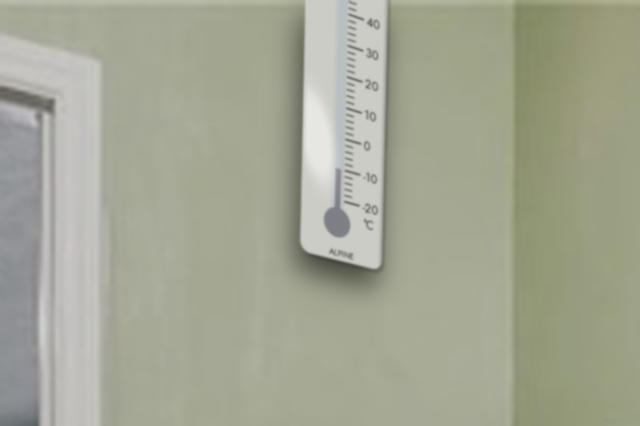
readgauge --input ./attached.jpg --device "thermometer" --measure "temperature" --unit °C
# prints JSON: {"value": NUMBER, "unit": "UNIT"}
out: {"value": -10, "unit": "°C"}
